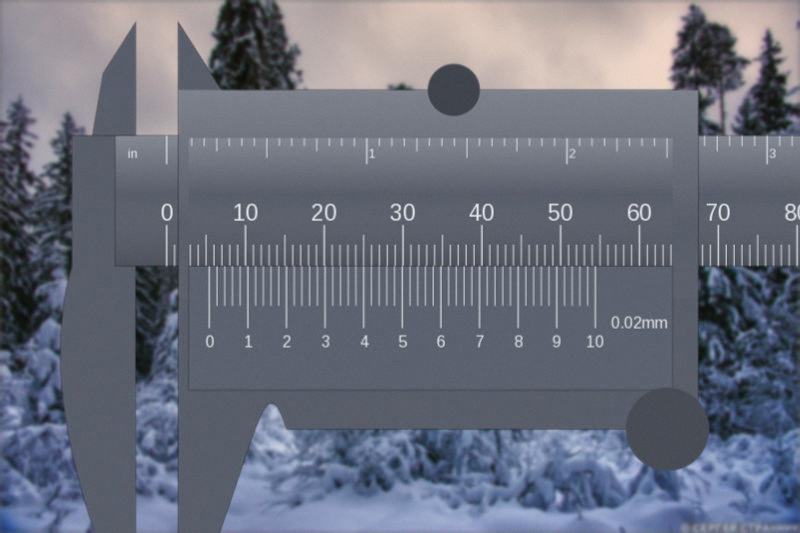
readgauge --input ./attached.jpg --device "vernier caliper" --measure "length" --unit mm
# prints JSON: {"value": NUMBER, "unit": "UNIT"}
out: {"value": 5.4, "unit": "mm"}
